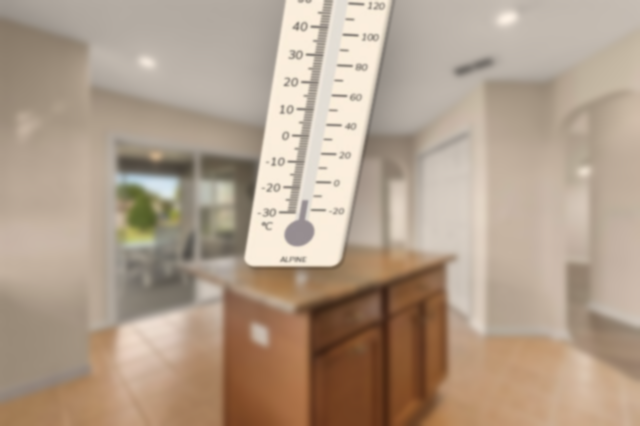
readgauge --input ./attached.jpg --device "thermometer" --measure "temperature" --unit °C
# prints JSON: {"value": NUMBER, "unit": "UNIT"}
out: {"value": -25, "unit": "°C"}
